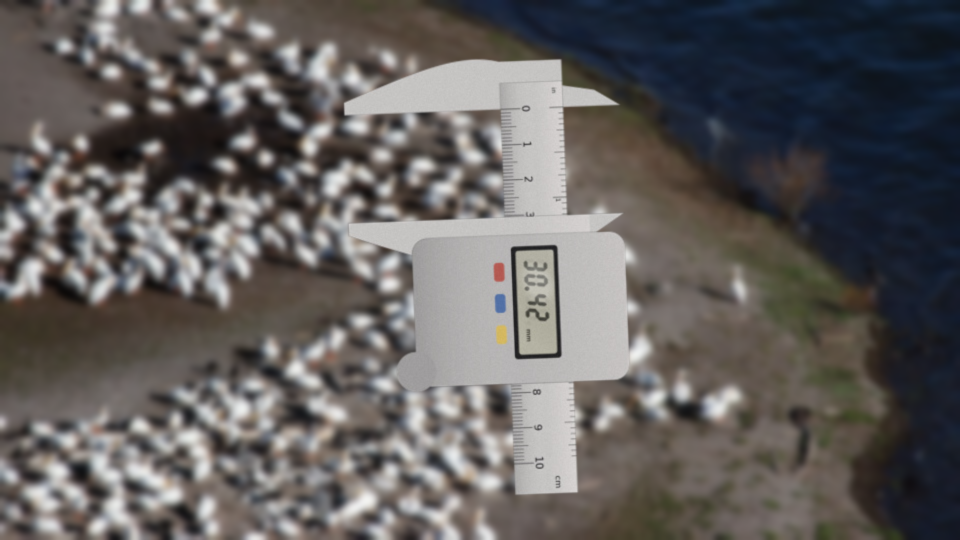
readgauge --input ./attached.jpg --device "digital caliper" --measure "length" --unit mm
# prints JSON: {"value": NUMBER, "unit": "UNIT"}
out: {"value": 30.42, "unit": "mm"}
